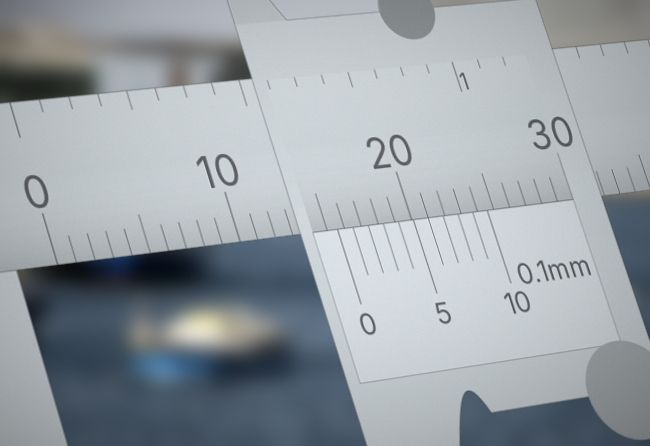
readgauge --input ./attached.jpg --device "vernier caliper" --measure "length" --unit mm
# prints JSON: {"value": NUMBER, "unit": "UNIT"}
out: {"value": 15.6, "unit": "mm"}
